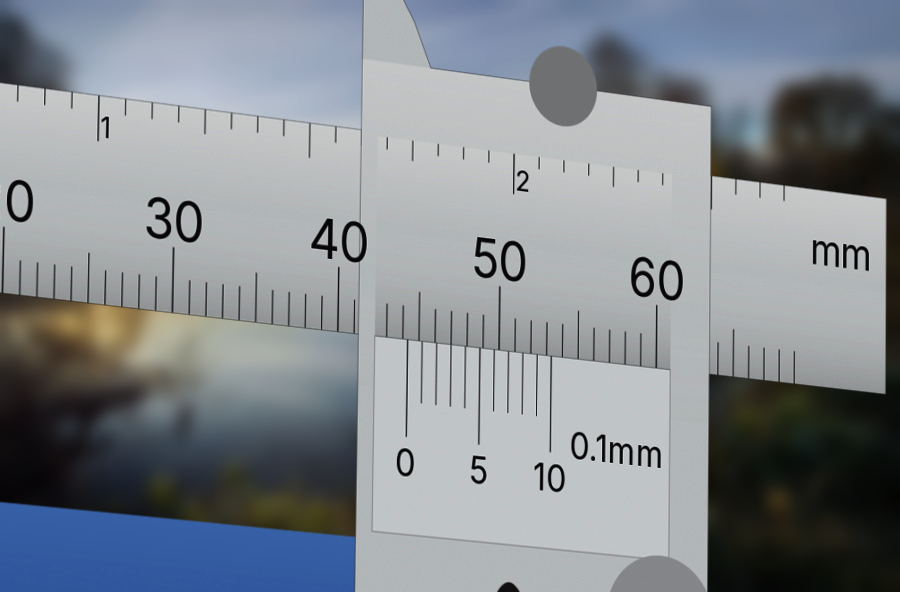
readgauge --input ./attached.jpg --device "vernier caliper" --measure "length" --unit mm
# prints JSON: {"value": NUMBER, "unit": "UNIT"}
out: {"value": 44.3, "unit": "mm"}
